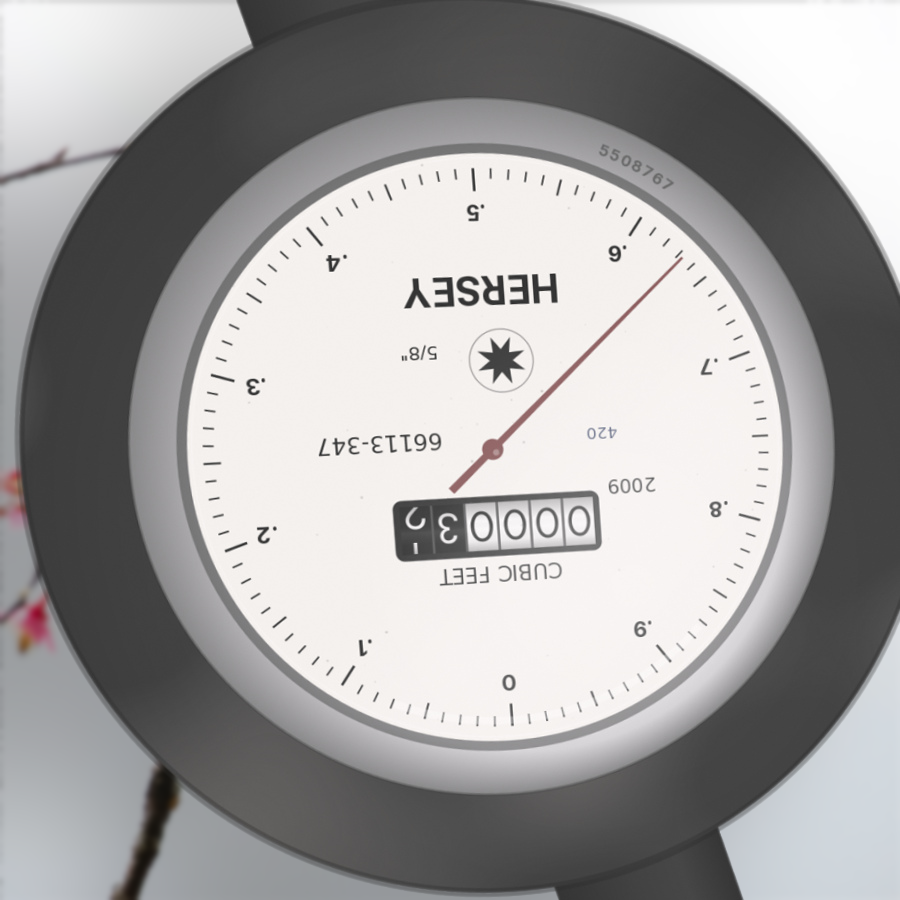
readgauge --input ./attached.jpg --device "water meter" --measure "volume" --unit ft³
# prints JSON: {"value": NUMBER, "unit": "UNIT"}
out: {"value": 31.63, "unit": "ft³"}
